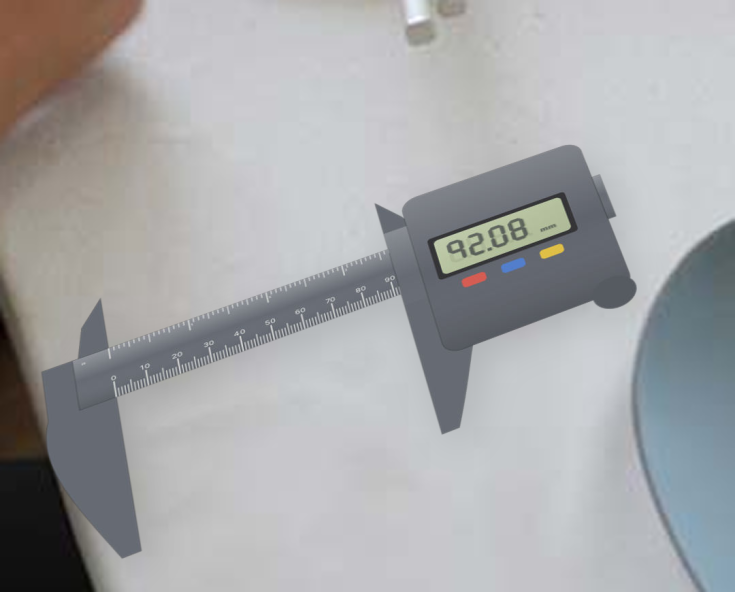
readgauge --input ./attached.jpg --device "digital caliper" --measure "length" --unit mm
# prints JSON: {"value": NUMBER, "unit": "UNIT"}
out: {"value": 92.08, "unit": "mm"}
